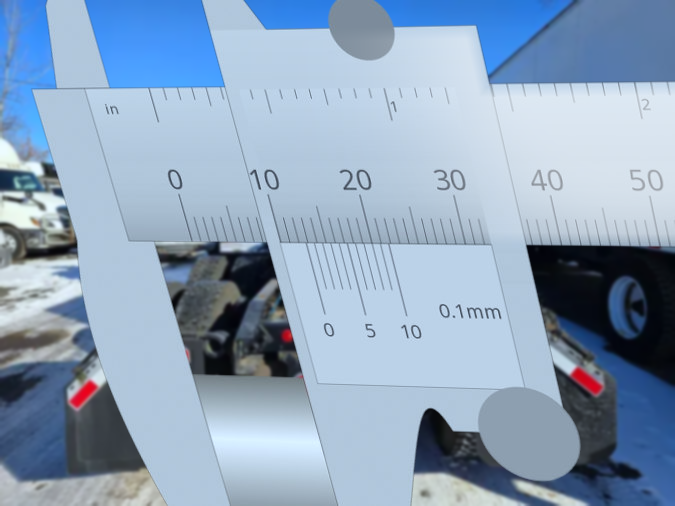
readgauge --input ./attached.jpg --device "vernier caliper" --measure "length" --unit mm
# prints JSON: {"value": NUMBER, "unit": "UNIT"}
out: {"value": 12.8, "unit": "mm"}
